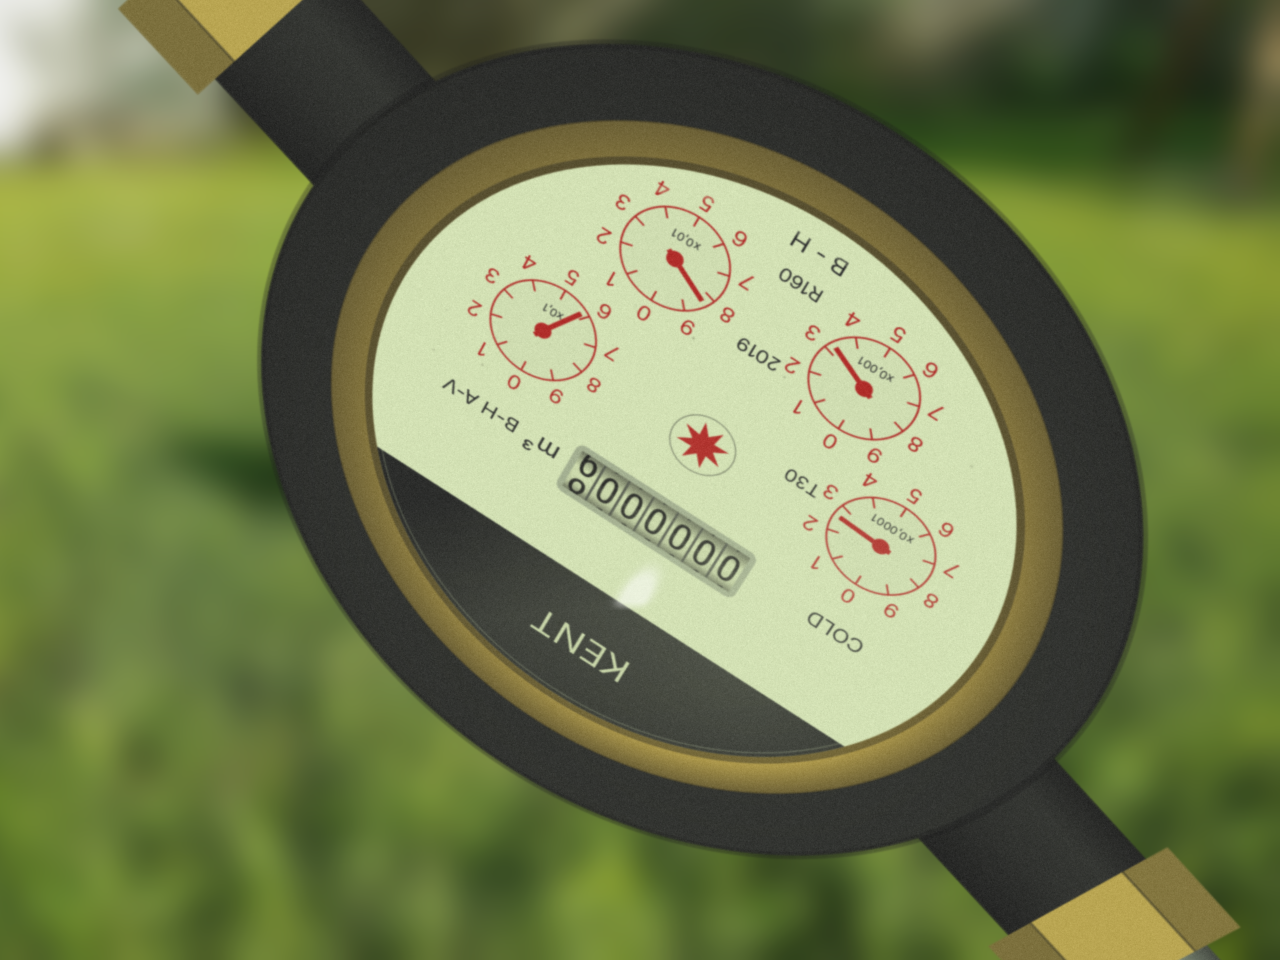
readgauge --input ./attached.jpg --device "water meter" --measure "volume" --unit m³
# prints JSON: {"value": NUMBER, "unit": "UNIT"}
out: {"value": 8.5832, "unit": "m³"}
